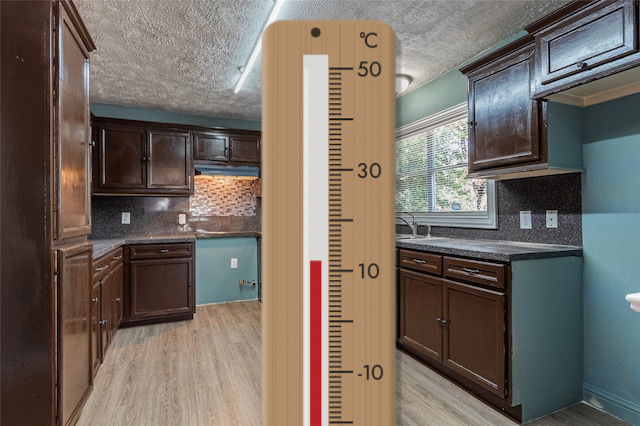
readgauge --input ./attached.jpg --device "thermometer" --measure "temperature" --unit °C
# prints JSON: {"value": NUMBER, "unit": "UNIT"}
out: {"value": 12, "unit": "°C"}
